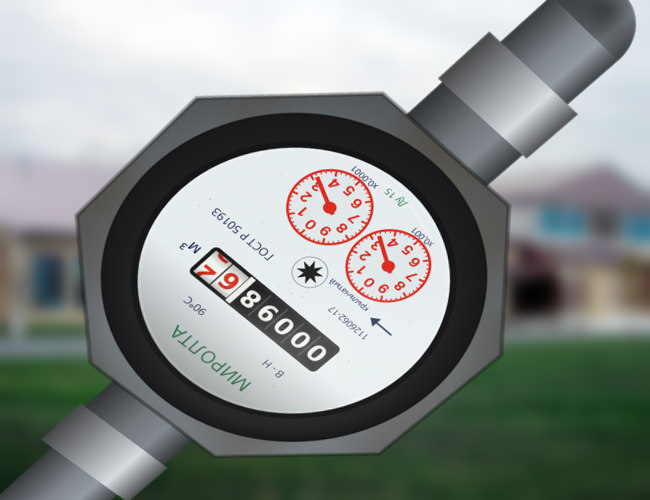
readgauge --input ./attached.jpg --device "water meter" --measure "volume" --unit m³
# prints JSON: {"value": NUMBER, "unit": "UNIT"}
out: {"value": 98.6233, "unit": "m³"}
